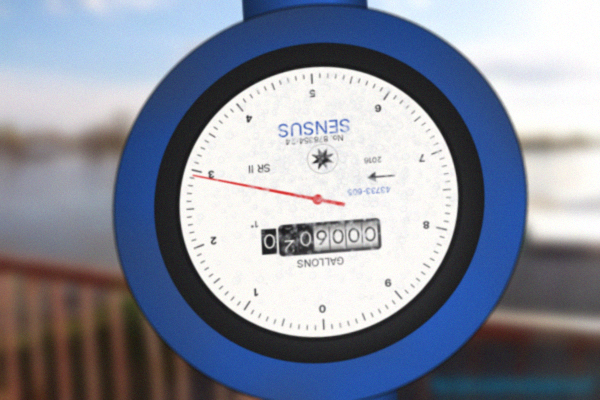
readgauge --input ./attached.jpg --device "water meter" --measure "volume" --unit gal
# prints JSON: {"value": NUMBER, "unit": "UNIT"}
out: {"value": 6022.9, "unit": "gal"}
